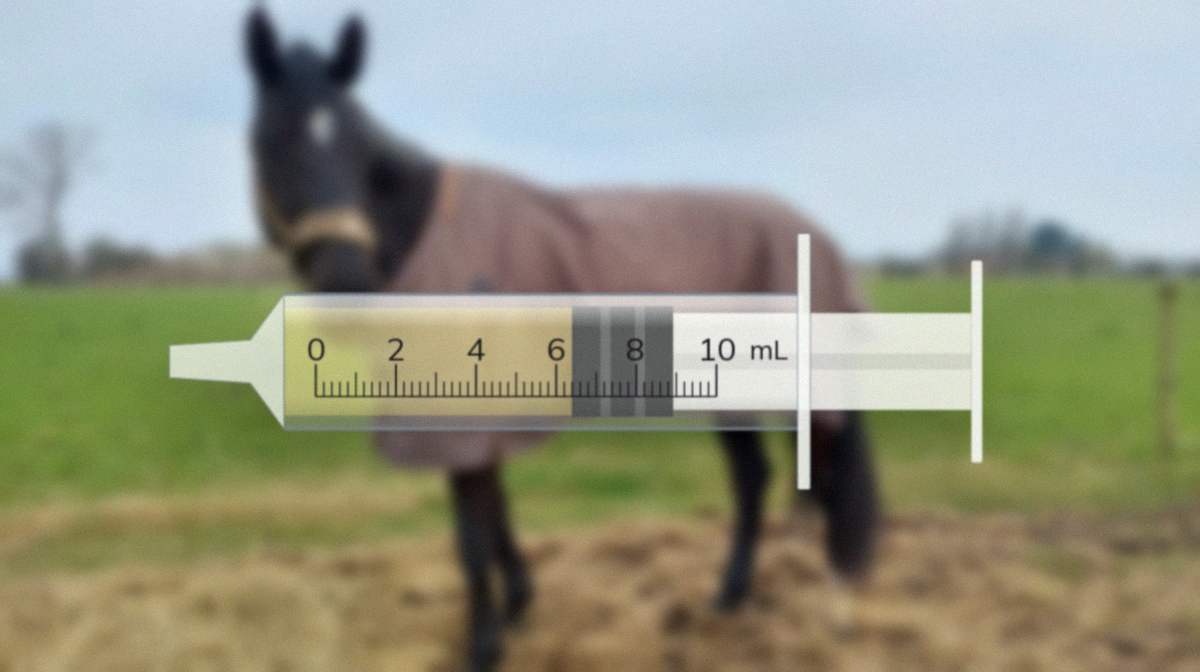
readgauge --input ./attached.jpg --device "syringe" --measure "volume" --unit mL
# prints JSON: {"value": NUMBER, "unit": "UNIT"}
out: {"value": 6.4, "unit": "mL"}
